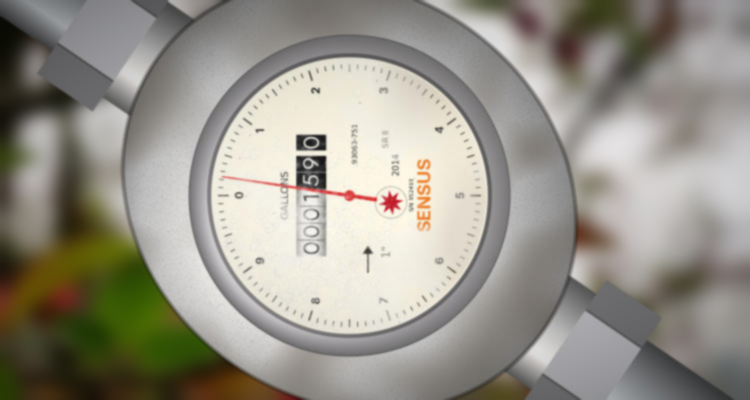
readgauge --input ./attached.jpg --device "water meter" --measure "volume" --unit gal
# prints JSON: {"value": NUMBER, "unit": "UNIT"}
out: {"value": 1590.2, "unit": "gal"}
